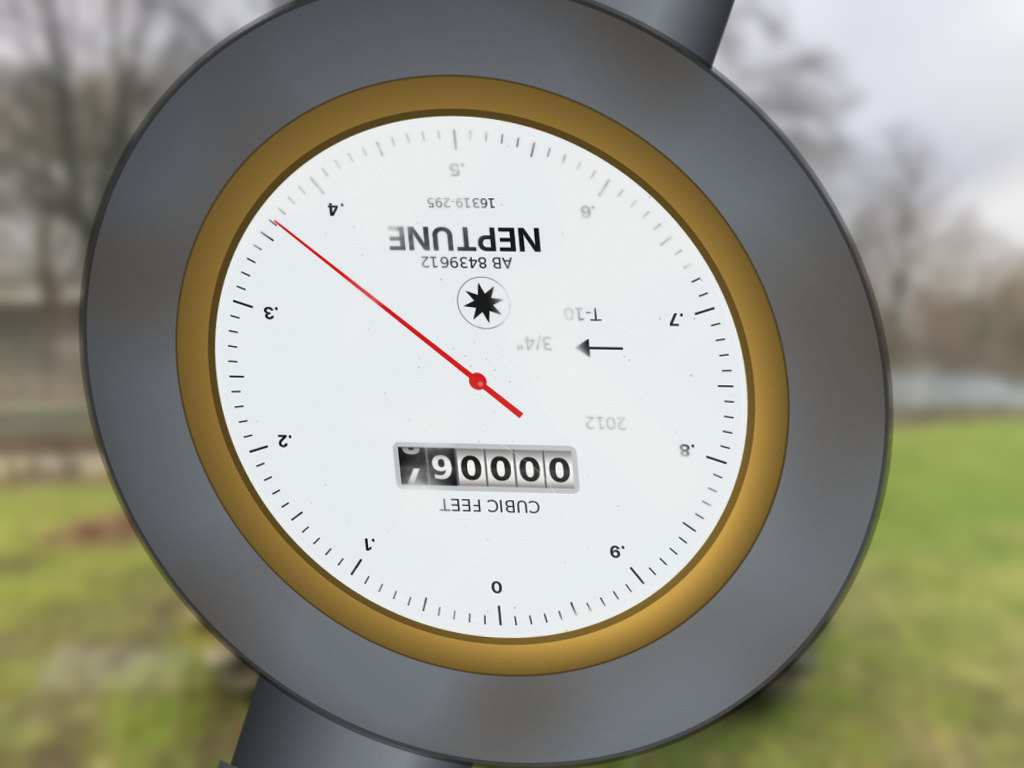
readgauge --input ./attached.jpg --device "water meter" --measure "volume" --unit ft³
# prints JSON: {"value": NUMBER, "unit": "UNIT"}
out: {"value": 67.36, "unit": "ft³"}
